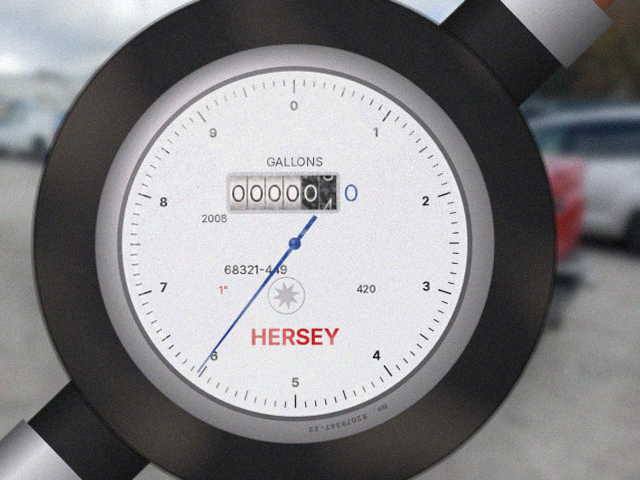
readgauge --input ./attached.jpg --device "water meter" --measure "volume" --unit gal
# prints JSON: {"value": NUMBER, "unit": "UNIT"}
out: {"value": 36.0, "unit": "gal"}
